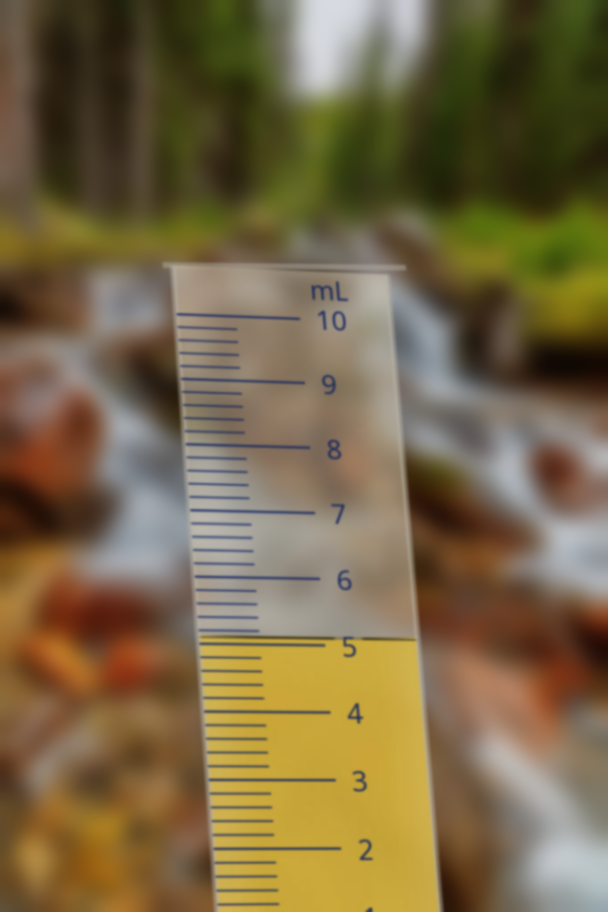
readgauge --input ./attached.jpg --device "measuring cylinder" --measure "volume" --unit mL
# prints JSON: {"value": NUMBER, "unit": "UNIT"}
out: {"value": 5.1, "unit": "mL"}
